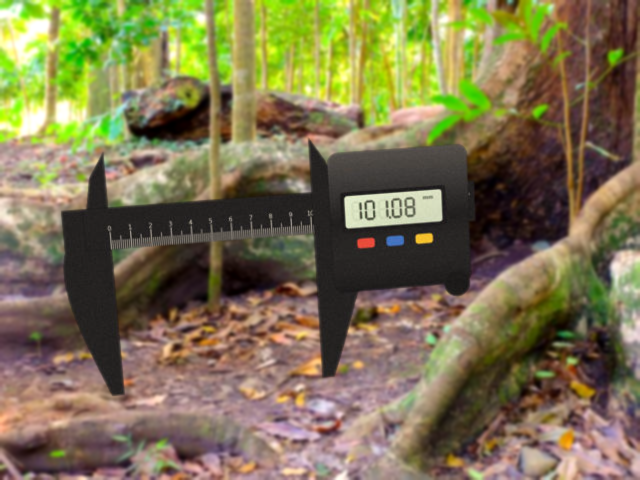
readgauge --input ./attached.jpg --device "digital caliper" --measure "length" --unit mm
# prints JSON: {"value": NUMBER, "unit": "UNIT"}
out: {"value": 101.08, "unit": "mm"}
